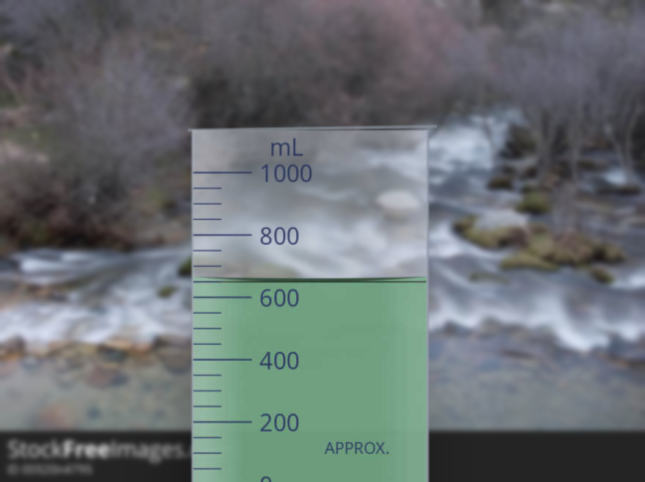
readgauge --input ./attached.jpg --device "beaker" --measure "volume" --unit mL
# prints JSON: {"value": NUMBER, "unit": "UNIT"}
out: {"value": 650, "unit": "mL"}
